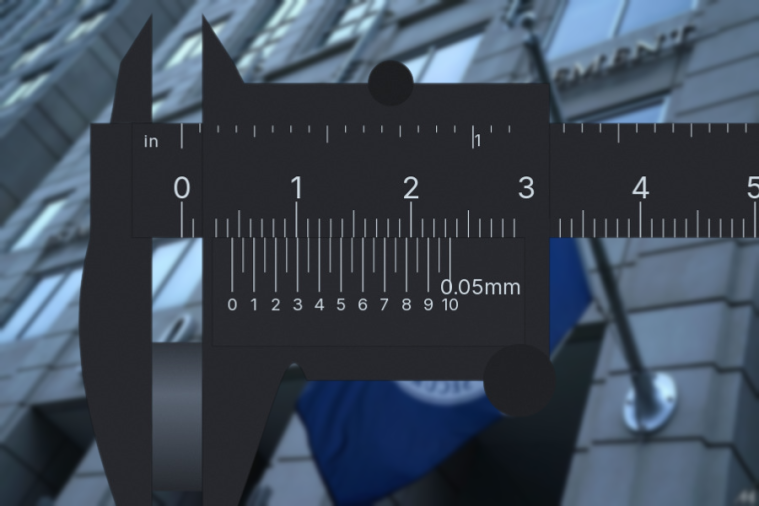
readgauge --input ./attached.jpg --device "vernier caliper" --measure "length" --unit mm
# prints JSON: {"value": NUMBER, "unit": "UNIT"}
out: {"value": 4.4, "unit": "mm"}
